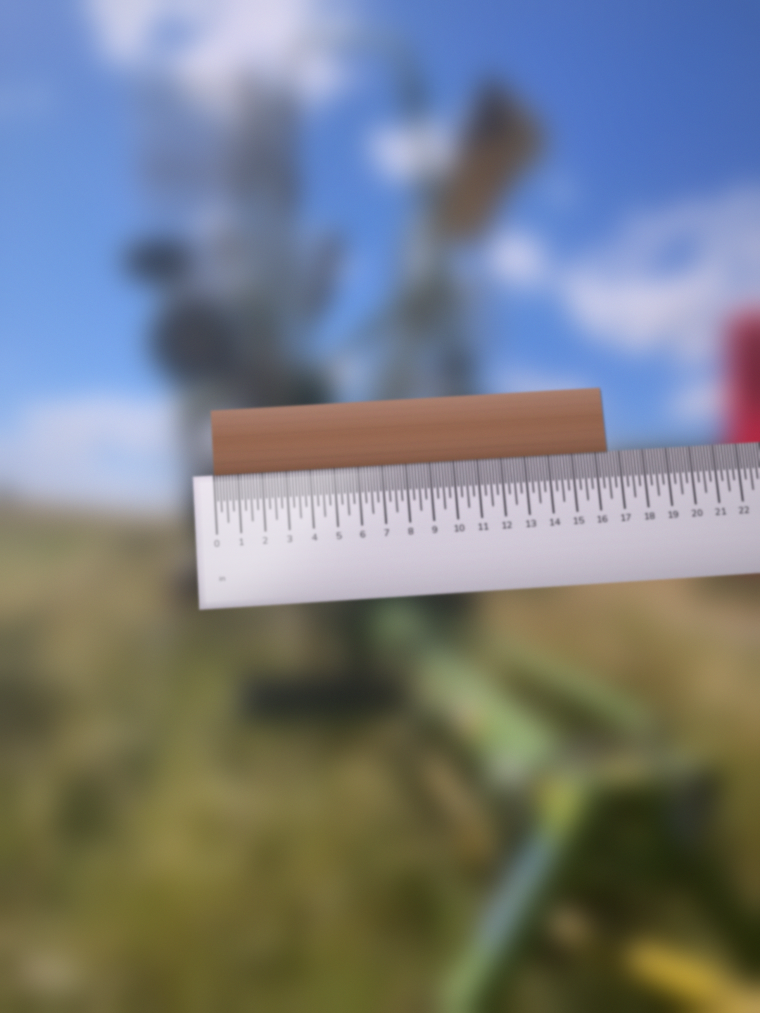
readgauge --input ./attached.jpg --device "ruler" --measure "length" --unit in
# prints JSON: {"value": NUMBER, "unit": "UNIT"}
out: {"value": 16.5, "unit": "in"}
